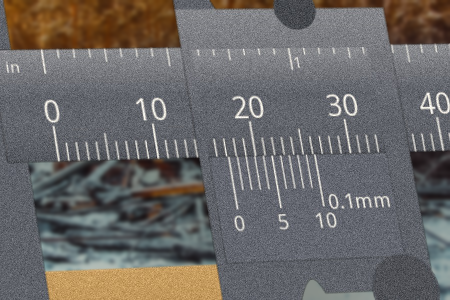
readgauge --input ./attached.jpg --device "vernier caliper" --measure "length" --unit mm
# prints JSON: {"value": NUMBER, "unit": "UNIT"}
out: {"value": 17.2, "unit": "mm"}
